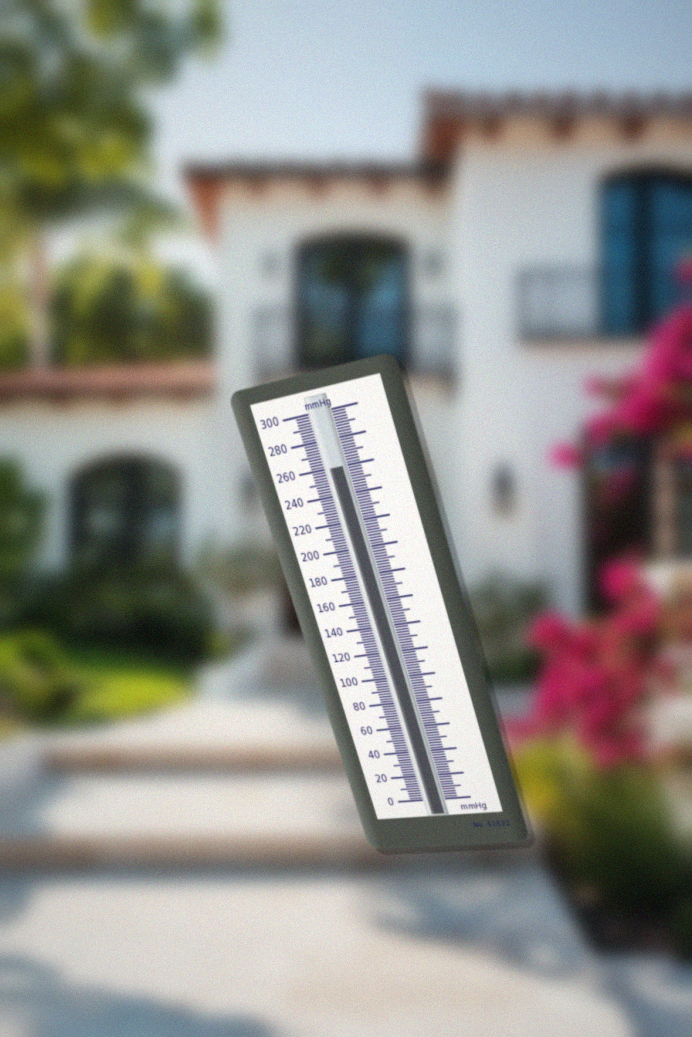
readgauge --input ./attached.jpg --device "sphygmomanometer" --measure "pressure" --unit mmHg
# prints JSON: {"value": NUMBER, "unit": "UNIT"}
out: {"value": 260, "unit": "mmHg"}
